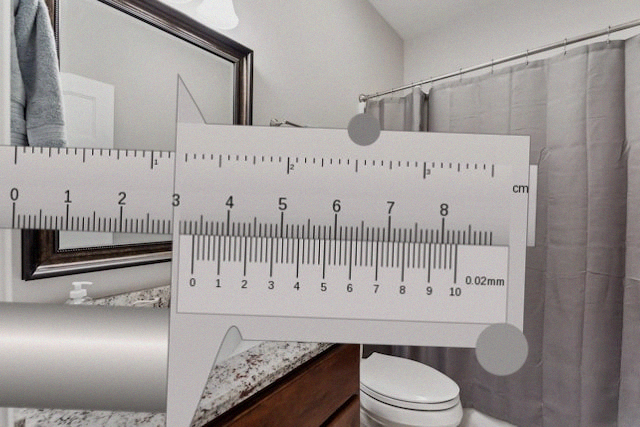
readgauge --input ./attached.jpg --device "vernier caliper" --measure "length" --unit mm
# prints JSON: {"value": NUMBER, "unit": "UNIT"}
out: {"value": 33.6, "unit": "mm"}
